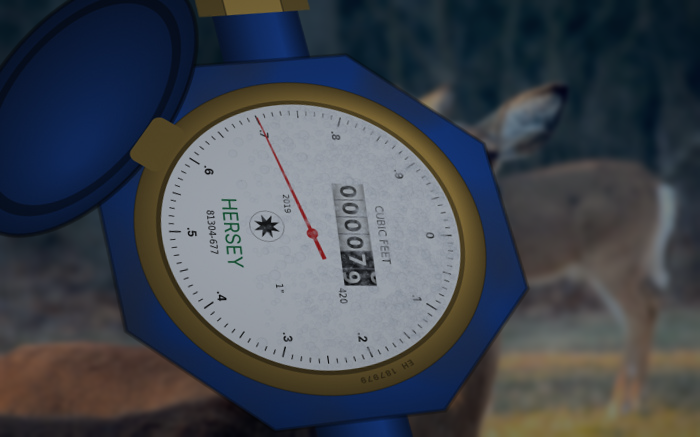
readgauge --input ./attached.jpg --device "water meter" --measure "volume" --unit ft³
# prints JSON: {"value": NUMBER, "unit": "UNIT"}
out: {"value": 78.70, "unit": "ft³"}
